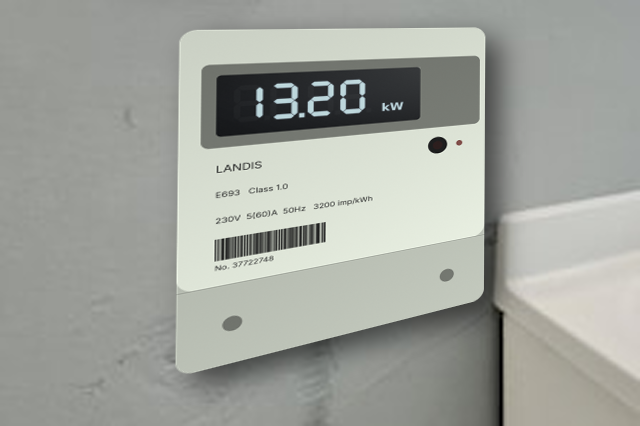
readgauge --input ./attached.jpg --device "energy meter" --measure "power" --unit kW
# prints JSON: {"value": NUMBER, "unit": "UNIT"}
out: {"value": 13.20, "unit": "kW"}
